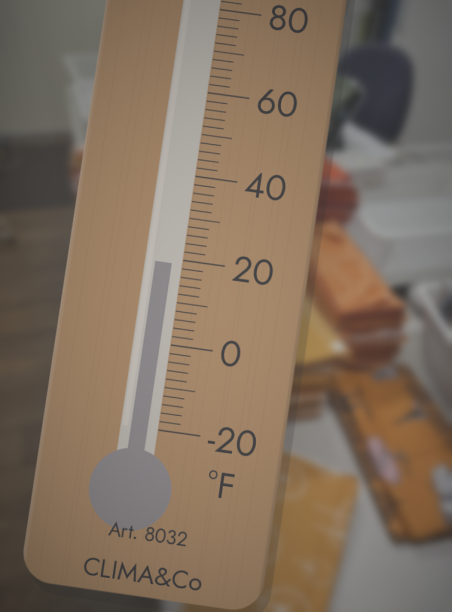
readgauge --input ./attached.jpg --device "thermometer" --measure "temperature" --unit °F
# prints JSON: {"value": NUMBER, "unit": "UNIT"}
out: {"value": 19, "unit": "°F"}
